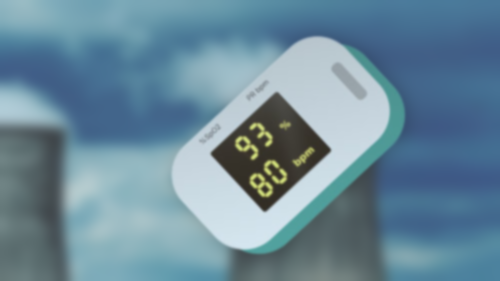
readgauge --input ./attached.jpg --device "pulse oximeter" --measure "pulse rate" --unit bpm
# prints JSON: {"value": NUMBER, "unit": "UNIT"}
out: {"value": 80, "unit": "bpm"}
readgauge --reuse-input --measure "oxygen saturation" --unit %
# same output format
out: {"value": 93, "unit": "%"}
